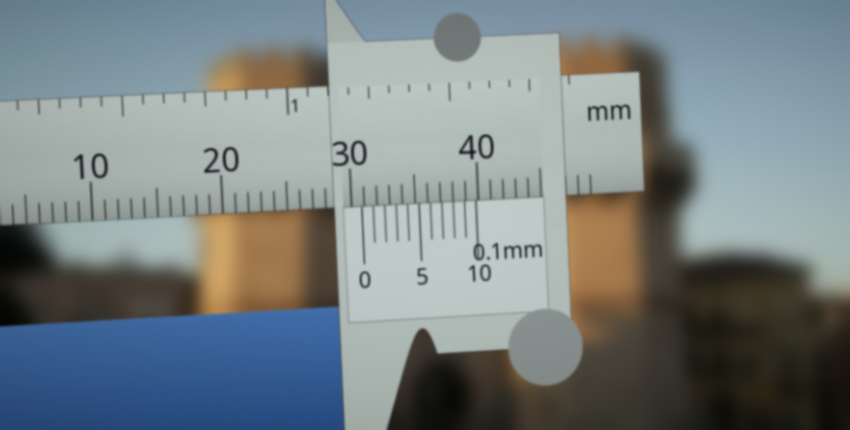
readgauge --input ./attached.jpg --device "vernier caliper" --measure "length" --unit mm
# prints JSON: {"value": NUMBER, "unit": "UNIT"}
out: {"value": 30.8, "unit": "mm"}
